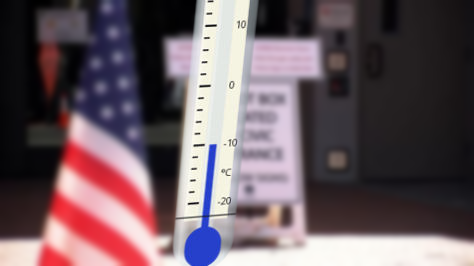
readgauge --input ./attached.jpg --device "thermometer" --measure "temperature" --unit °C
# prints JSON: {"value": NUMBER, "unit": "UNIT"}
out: {"value": -10, "unit": "°C"}
